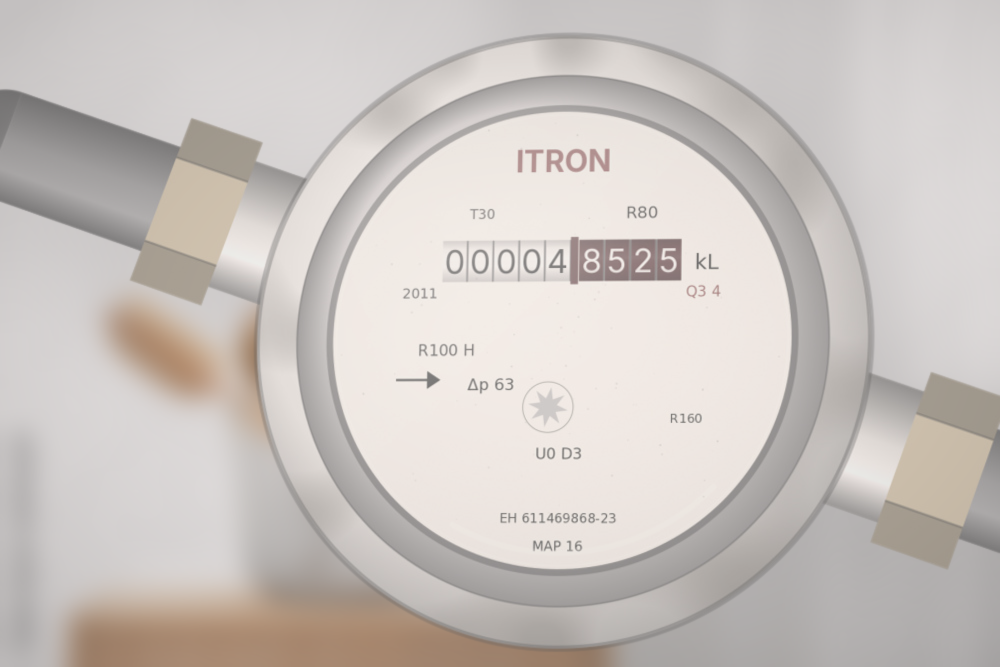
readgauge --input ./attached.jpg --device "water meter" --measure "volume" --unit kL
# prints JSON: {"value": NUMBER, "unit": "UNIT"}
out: {"value": 4.8525, "unit": "kL"}
